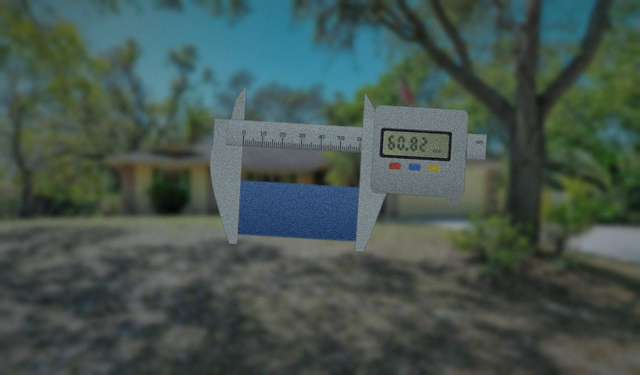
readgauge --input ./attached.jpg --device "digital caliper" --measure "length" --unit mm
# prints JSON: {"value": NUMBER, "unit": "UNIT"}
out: {"value": 60.82, "unit": "mm"}
